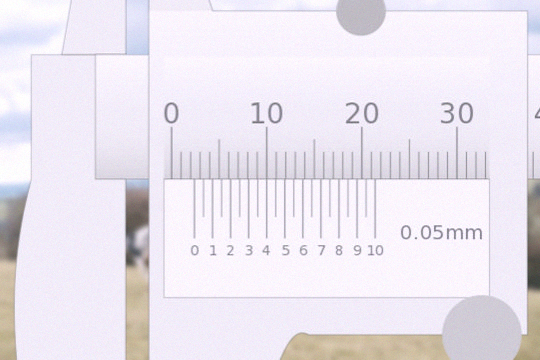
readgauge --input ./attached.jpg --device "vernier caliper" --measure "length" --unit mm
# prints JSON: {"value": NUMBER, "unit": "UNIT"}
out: {"value": 2.4, "unit": "mm"}
